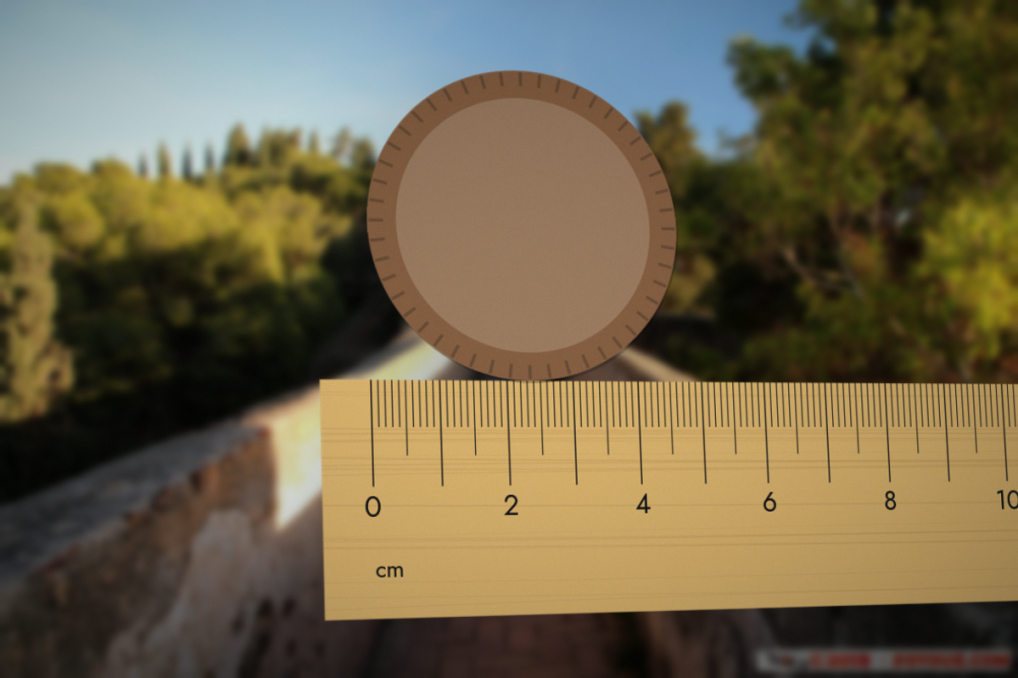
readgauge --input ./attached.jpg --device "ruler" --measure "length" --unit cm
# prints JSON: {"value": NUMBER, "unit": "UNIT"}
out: {"value": 4.7, "unit": "cm"}
